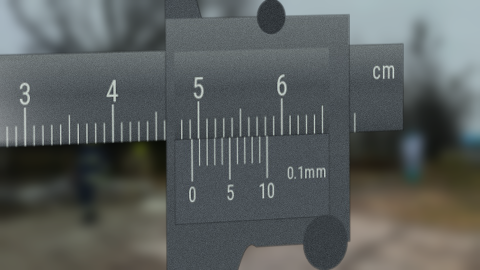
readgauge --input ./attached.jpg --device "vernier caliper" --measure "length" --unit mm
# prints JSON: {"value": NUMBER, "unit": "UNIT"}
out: {"value": 49.2, "unit": "mm"}
